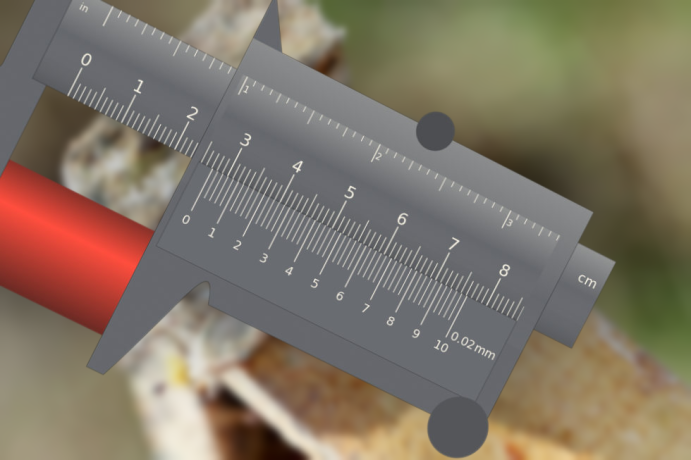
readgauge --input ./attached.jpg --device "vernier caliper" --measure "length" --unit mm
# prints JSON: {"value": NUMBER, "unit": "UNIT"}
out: {"value": 27.2, "unit": "mm"}
